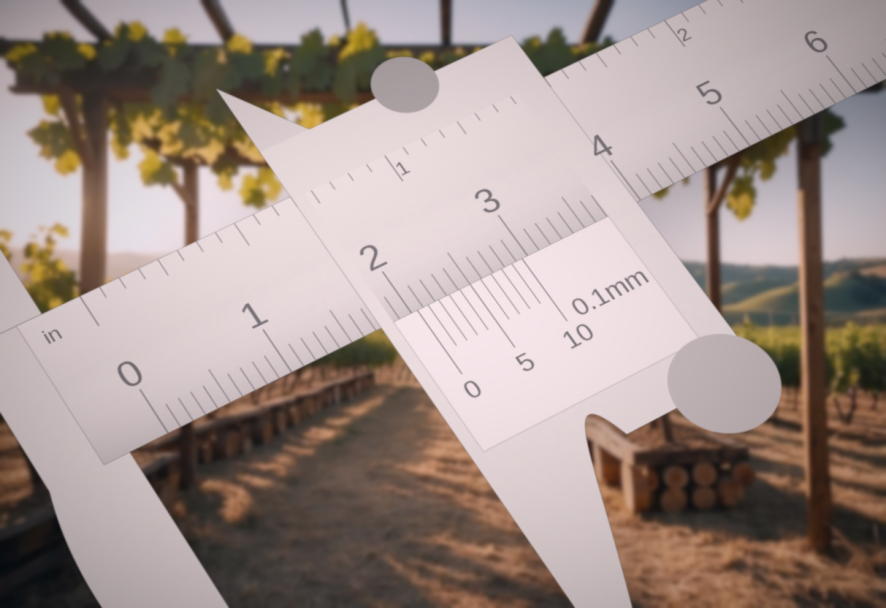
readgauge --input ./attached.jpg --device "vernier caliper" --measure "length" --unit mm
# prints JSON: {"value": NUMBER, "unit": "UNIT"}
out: {"value": 20.5, "unit": "mm"}
